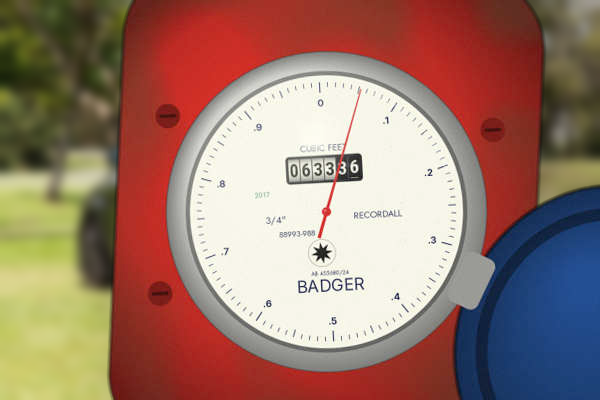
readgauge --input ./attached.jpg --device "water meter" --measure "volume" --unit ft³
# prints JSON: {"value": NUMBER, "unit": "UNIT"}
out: {"value": 63336.05, "unit": "ft³"}
